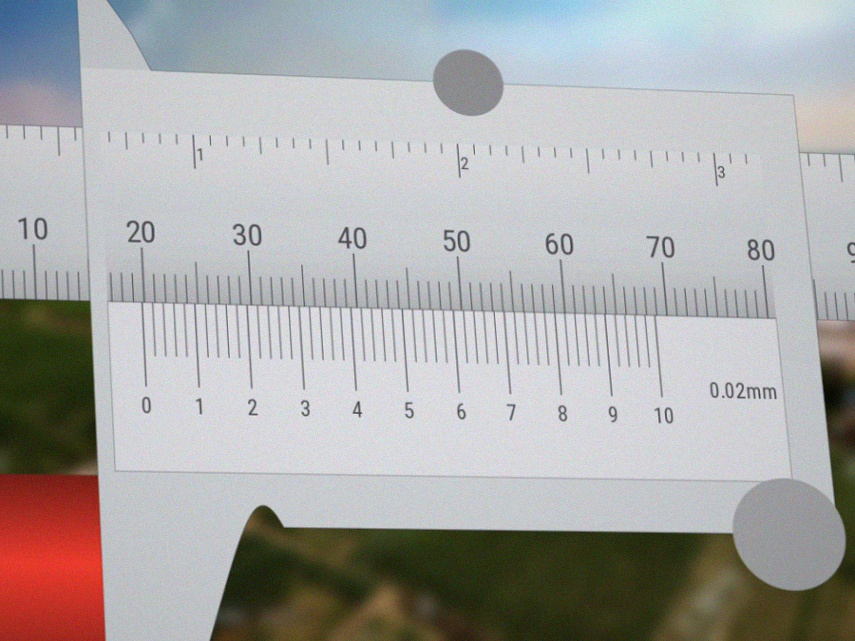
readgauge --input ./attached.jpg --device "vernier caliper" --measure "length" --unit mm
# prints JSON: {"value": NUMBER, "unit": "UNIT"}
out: {"value": 19.8, "unit": "mm"}
